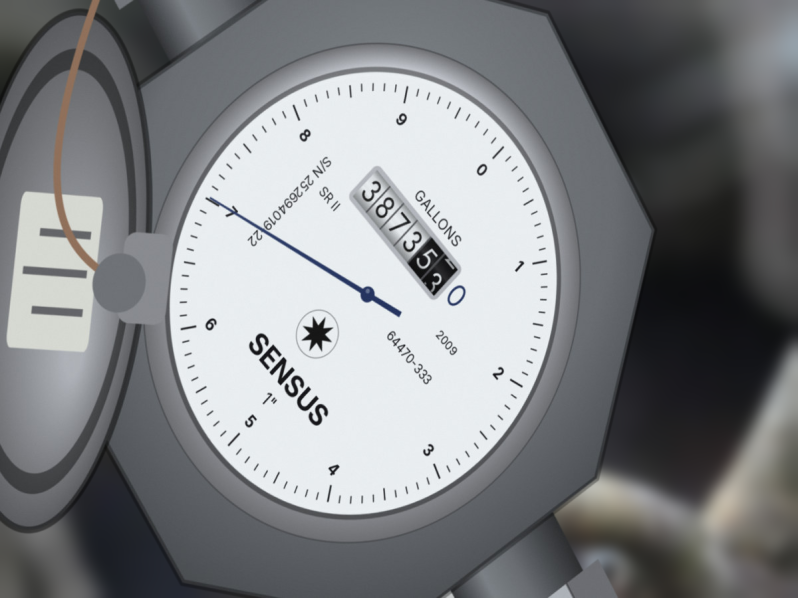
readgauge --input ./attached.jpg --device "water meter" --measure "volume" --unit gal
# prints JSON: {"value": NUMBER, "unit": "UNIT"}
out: {"value": 3873527.0, "unit": "gal"}
